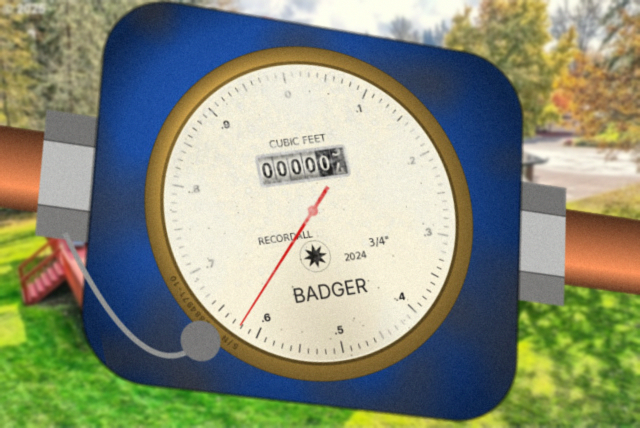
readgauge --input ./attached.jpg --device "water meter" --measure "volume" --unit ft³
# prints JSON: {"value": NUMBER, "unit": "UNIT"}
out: {"value": 3.62, "unit": "ft³"}
